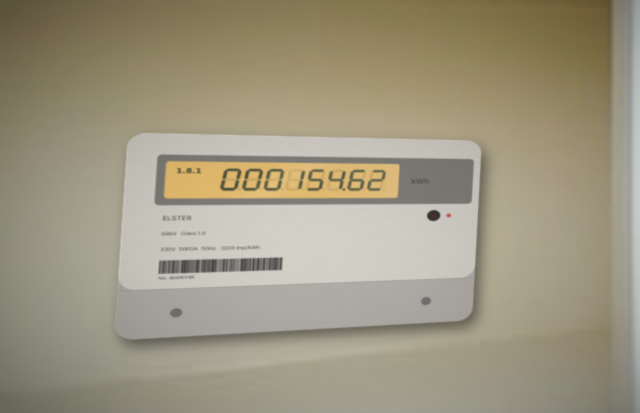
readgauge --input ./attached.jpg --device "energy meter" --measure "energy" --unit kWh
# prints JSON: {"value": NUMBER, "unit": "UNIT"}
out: {"value": 154.62, "unit": "kWh"}
